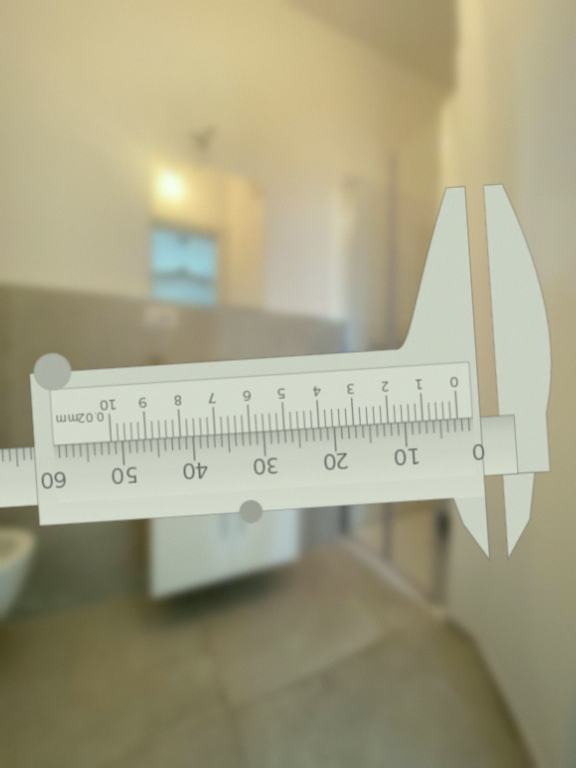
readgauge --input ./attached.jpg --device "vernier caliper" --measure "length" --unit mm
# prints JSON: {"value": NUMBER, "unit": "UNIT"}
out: {"value": 2.6, "unit": "mm"}
